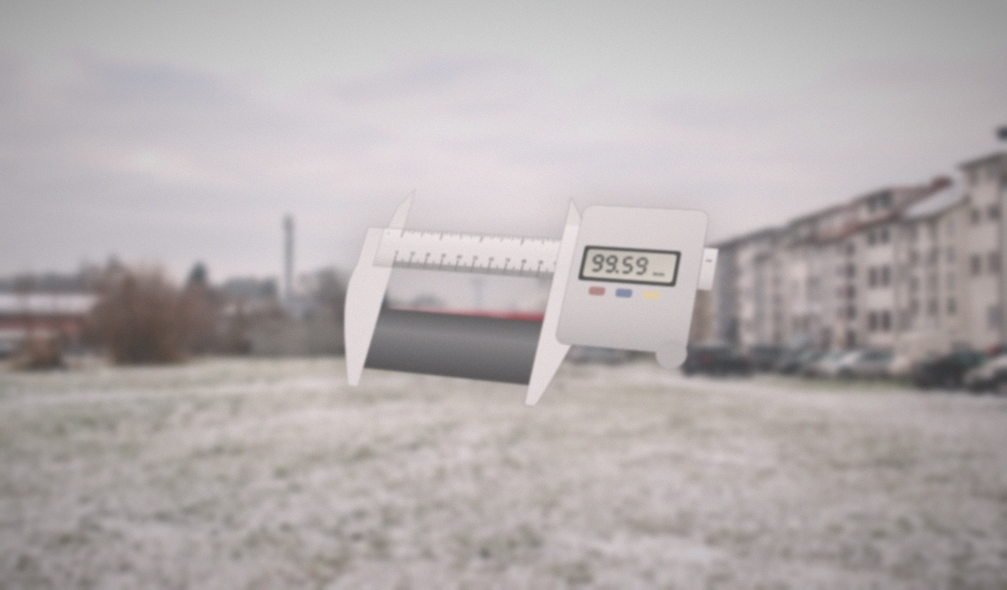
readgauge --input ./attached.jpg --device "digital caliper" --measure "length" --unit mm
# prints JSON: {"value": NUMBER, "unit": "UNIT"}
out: {"value": 99.59, "unit": "mm"}
